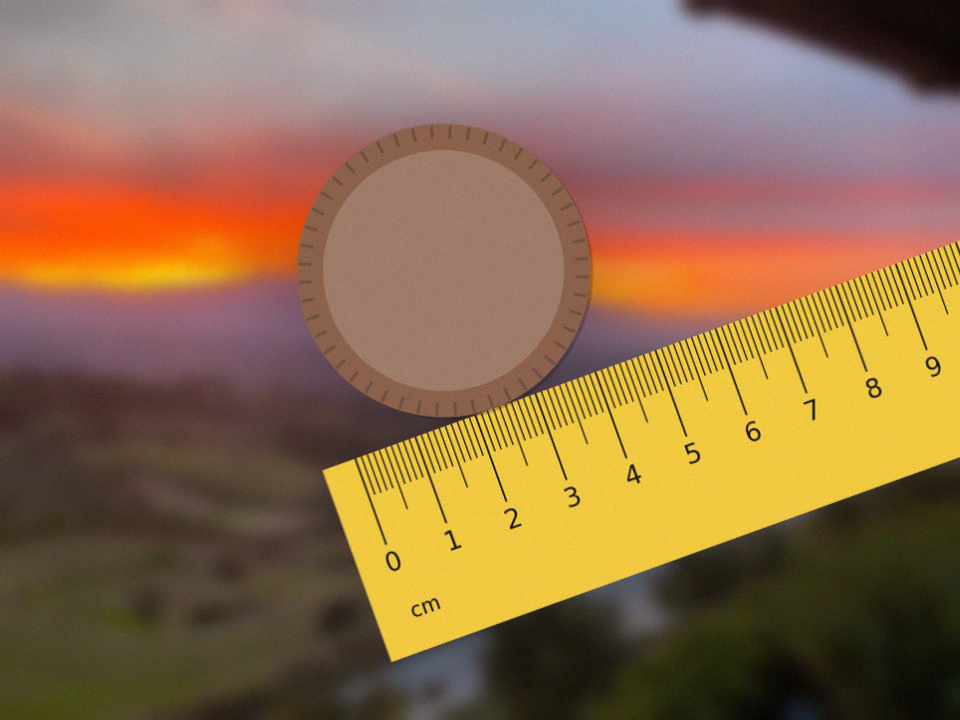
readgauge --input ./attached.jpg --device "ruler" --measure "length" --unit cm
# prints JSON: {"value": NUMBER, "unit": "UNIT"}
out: {"value": 4.6, "unit": "cm"}
